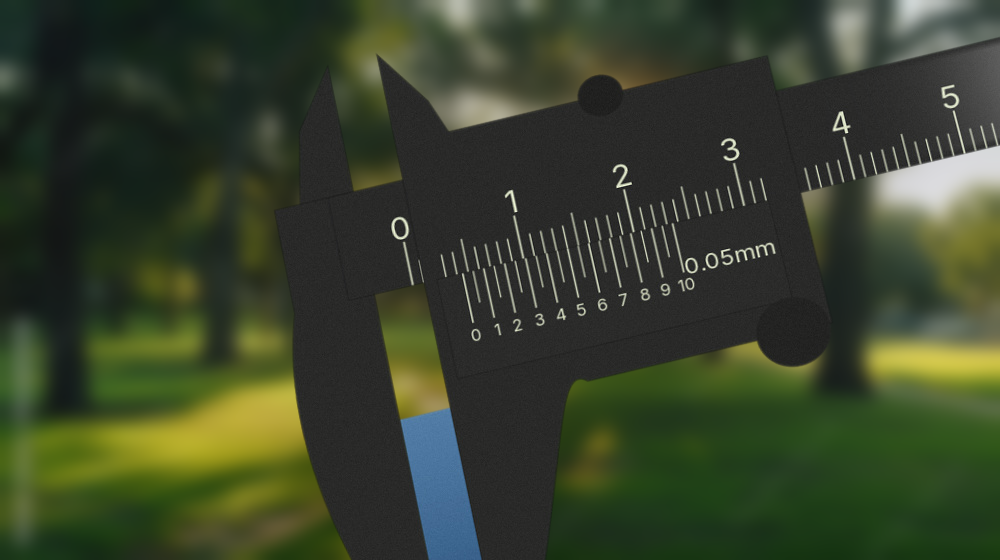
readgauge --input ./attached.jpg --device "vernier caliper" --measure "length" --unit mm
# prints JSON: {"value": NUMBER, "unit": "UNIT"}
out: {"value": 4.5, "unit": "mm"}
